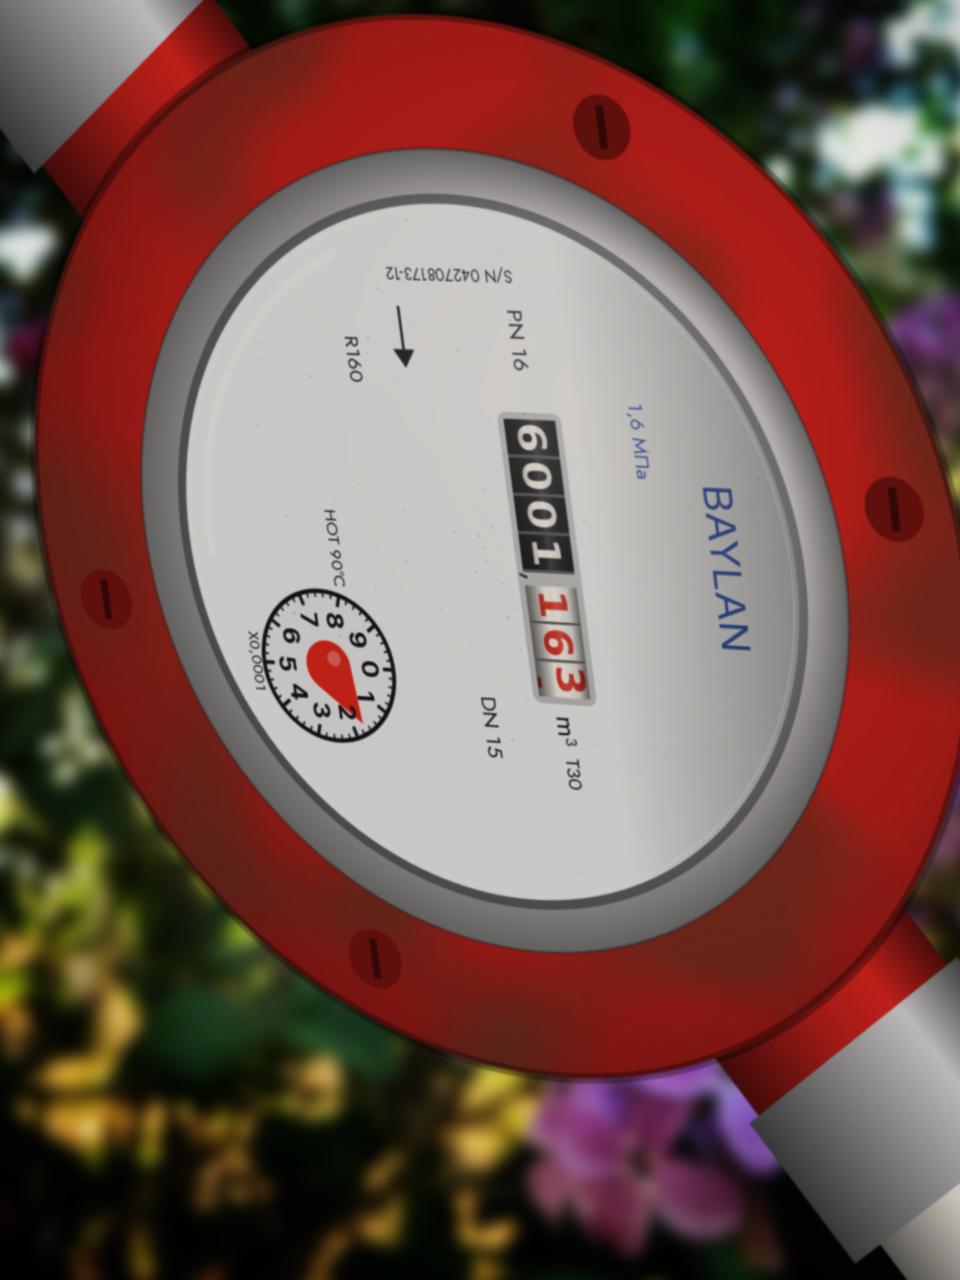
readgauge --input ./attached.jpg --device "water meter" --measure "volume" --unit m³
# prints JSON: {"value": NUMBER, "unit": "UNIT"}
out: {"value": 6001.1631, "unit": "m³"}
